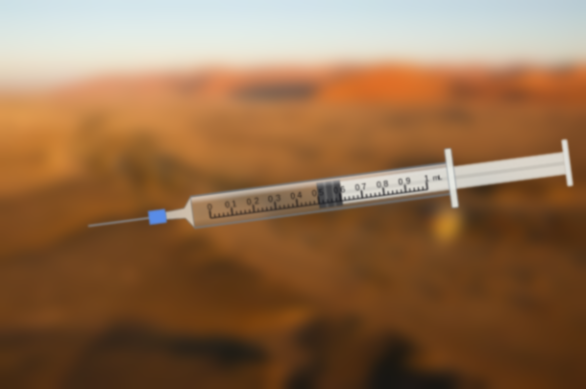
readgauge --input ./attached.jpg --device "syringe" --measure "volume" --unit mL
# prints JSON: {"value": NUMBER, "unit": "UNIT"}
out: {"value": 0.5, "unit": "mL"}
